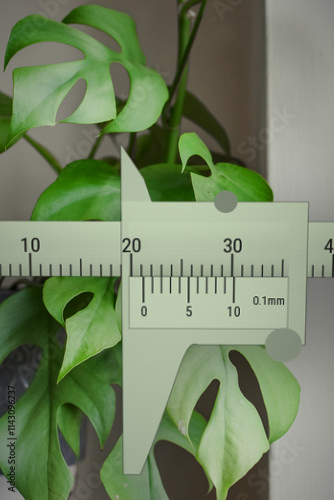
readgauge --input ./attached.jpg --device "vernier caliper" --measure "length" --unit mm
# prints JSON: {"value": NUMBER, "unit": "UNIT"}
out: {"value": 21.2, "unit": "mm"}
